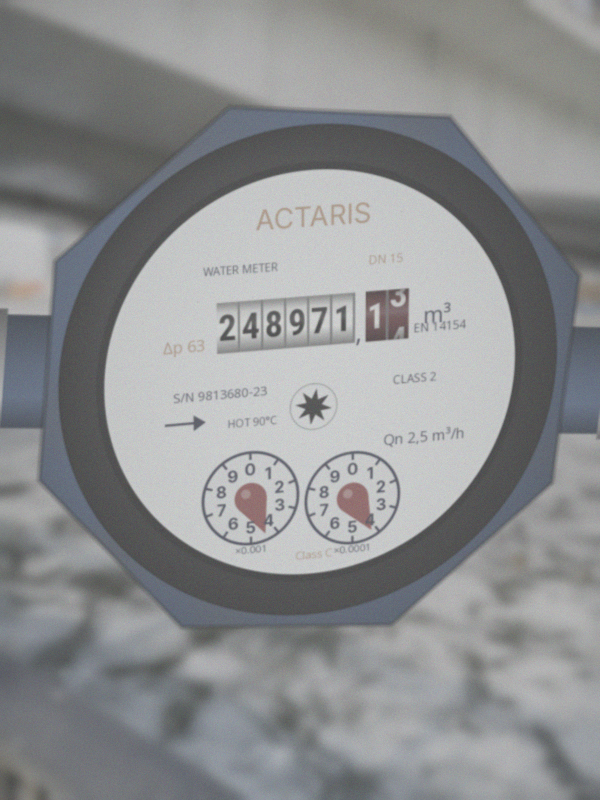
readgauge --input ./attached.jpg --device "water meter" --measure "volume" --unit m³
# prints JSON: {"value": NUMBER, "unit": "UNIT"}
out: {"value": 248971.1344, "unit": "m³"}
